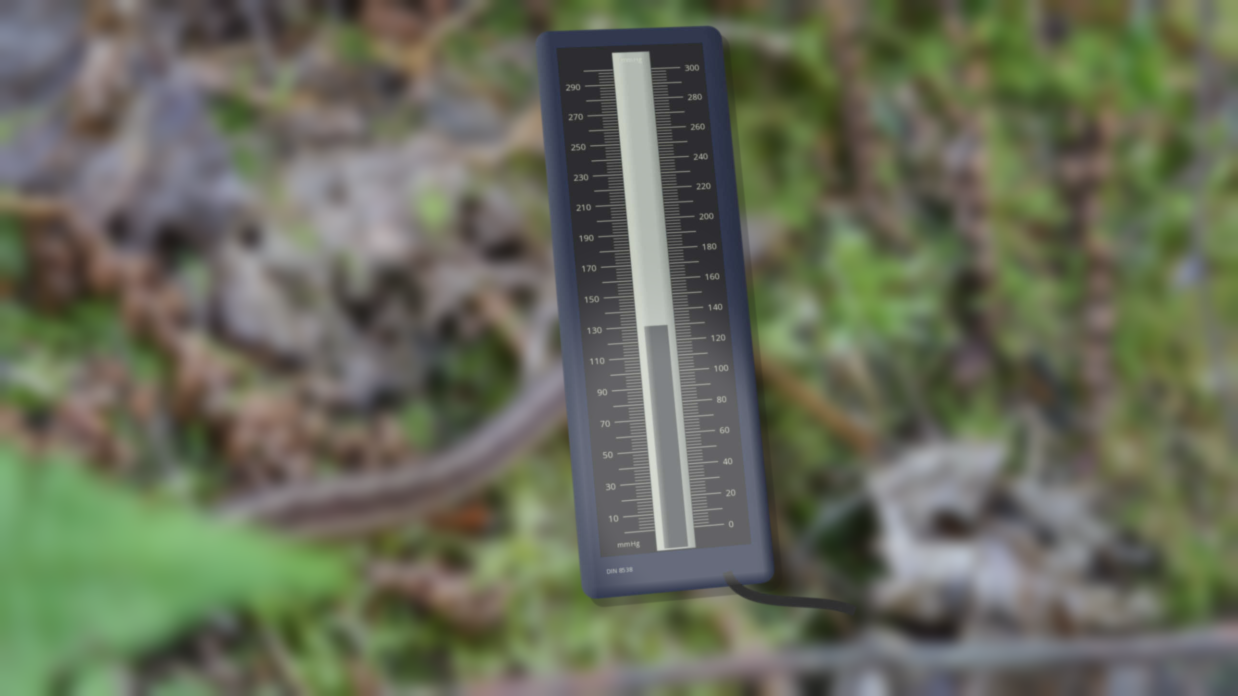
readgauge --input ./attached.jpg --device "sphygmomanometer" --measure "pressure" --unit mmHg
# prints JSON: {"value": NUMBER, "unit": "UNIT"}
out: {"value": 130, "unit": "mmHg"}
